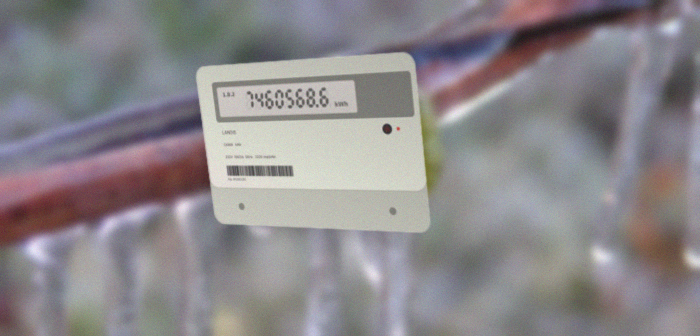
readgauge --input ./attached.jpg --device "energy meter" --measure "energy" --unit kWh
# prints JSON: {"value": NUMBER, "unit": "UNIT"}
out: {"value": 7460568.6, "unit": "kWh"}
